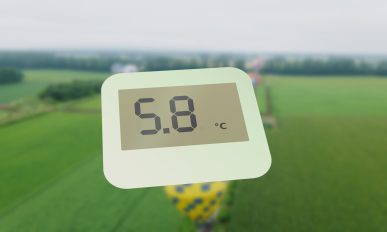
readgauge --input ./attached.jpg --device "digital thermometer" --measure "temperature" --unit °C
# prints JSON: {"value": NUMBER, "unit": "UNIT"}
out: {"value": 5.8, "unit": "°C"}
